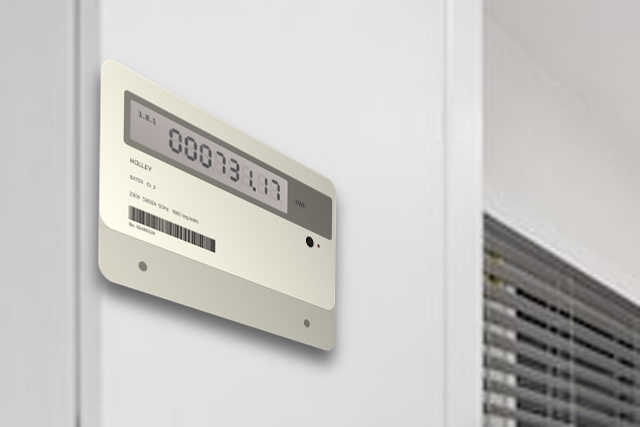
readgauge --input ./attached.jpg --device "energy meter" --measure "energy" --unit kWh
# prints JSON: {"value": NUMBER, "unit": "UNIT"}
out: {"value": 731.17, "unit": "kWh"}
